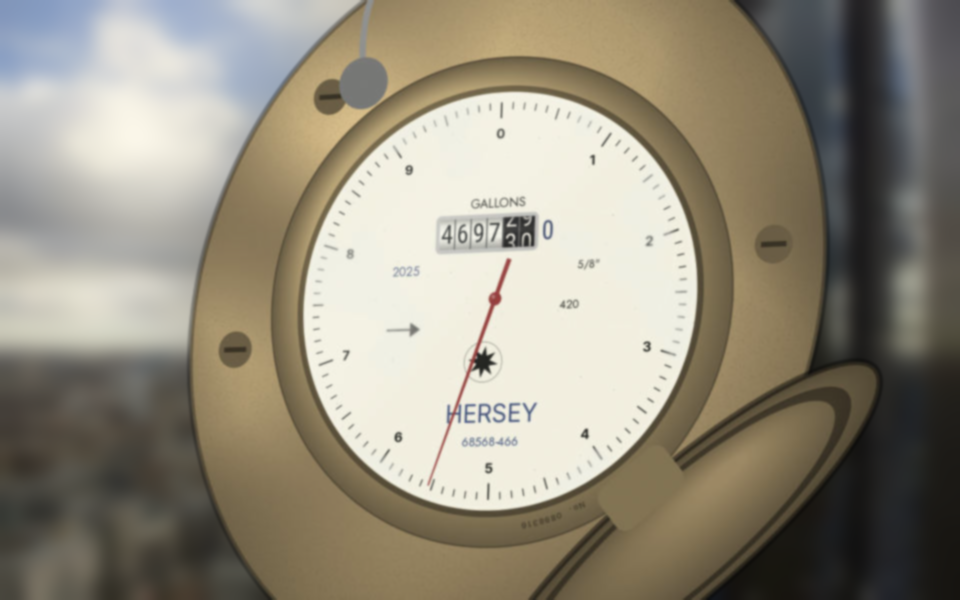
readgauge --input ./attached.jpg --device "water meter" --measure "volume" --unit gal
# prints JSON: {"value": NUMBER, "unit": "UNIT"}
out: {"value": 4697295.5, "unit": "gal"}
